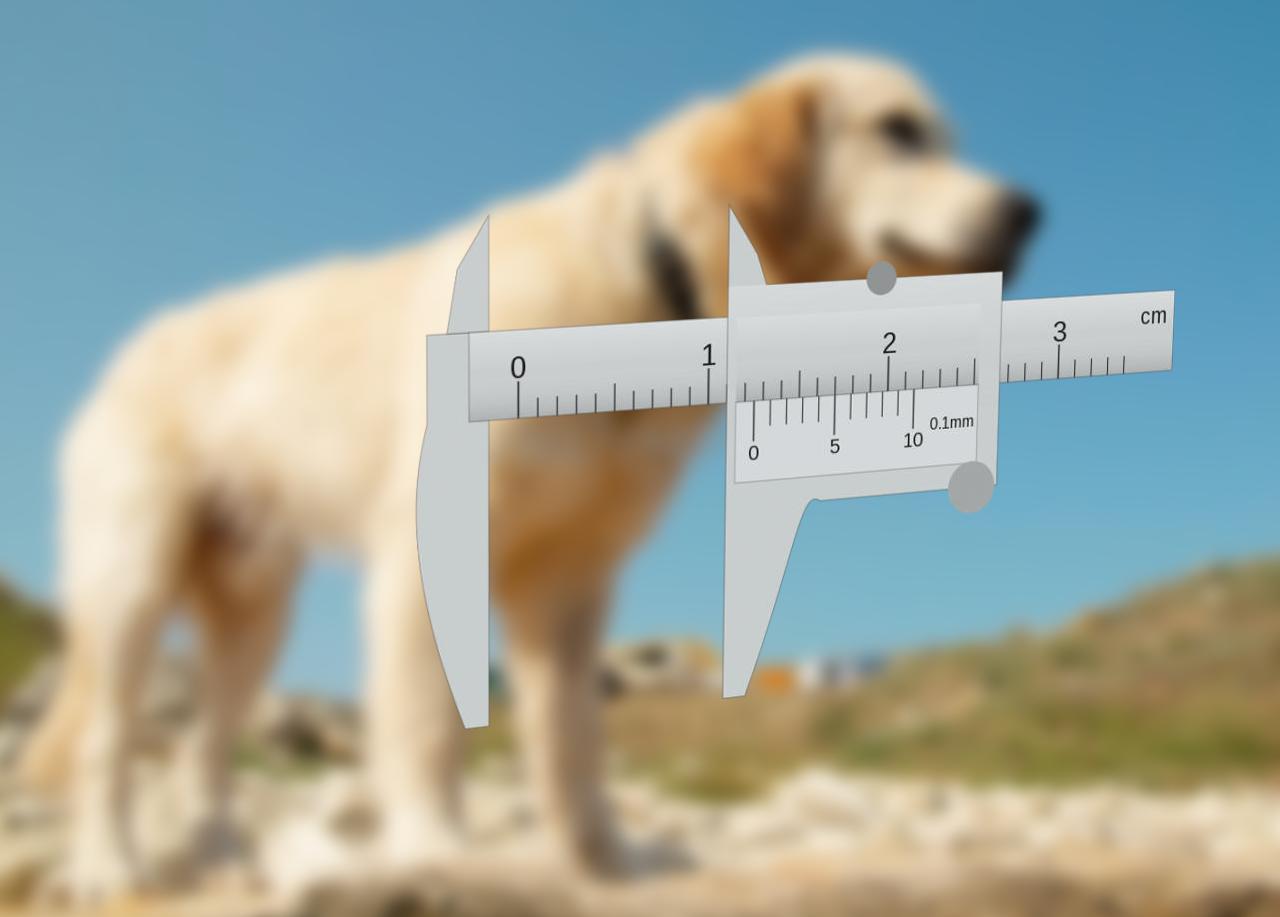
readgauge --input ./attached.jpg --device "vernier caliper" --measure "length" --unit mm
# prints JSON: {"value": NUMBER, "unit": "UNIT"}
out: {"value": 12.5, "unit": "mm"}
